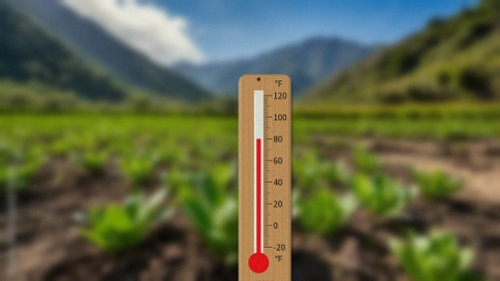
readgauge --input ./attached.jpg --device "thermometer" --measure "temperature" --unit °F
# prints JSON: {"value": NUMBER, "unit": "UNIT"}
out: {"value": 80, "unit": "°F"}
